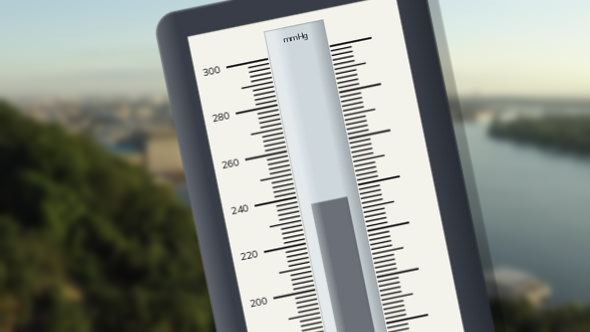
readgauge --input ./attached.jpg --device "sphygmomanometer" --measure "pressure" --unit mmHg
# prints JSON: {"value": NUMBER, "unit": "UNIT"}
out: {"value": 236, "unit": "mmHg"}
